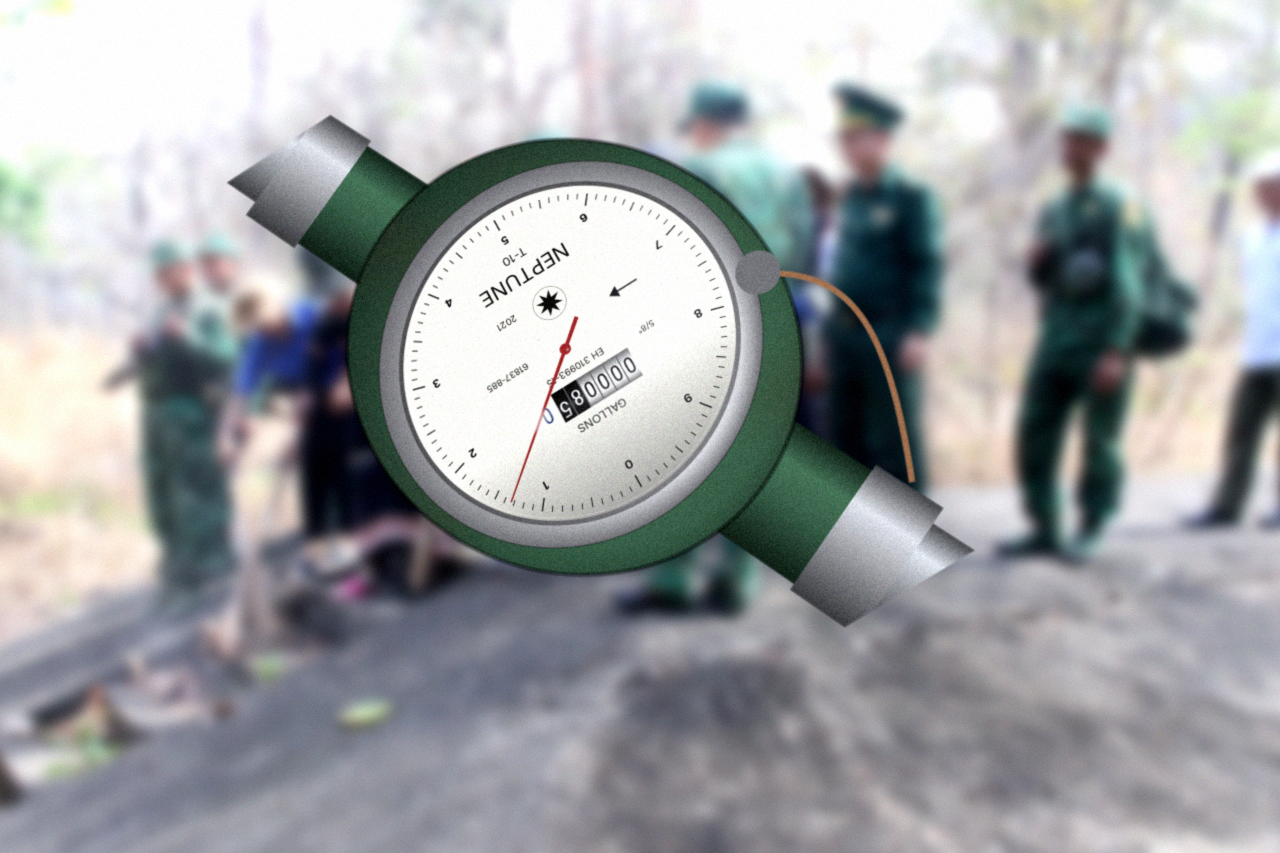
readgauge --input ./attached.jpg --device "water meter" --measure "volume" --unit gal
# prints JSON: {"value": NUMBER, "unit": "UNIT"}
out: {"value": 851.3, "unit": "gal"}
